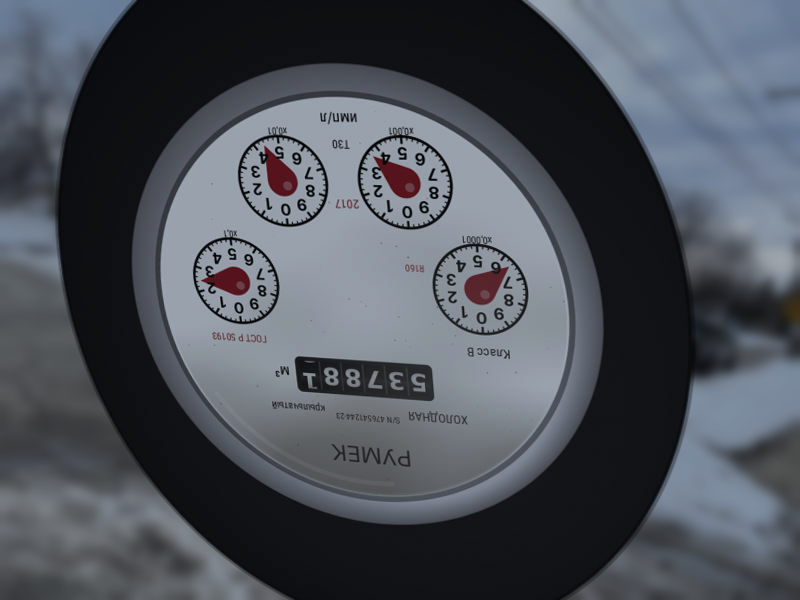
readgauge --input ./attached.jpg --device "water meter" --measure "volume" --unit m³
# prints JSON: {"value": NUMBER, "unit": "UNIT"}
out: {"value": 537881.2436, "unit": "m³"}
